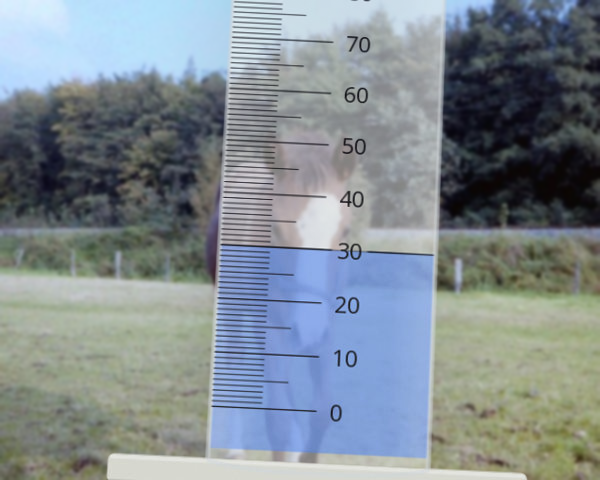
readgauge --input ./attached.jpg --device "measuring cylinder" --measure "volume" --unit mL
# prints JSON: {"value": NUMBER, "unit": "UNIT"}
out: {"value": 30, "unit": "mL"}
